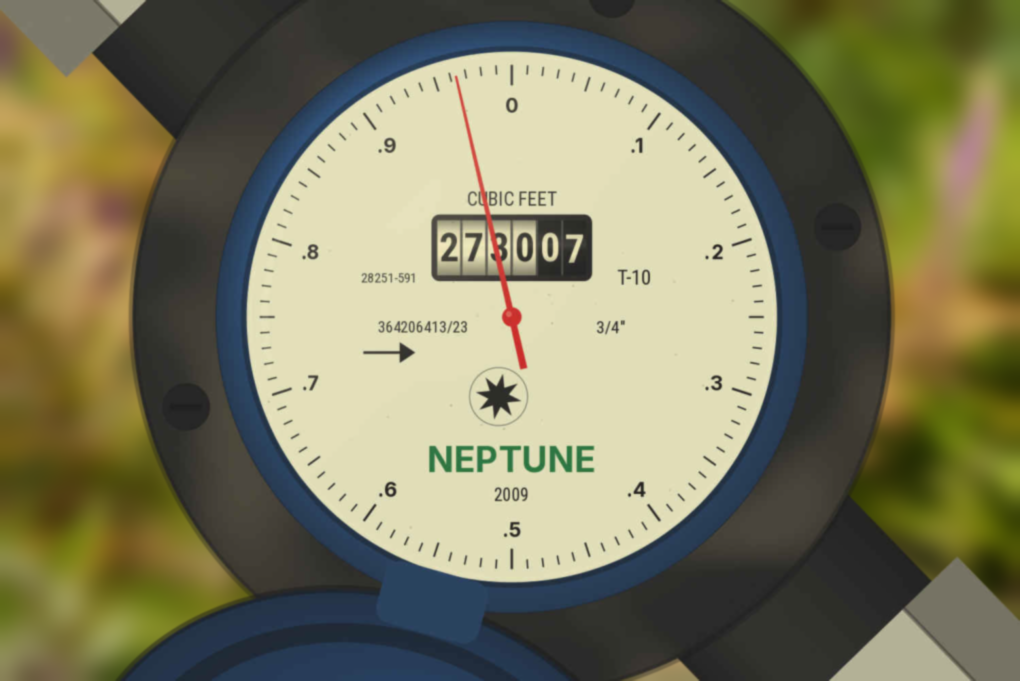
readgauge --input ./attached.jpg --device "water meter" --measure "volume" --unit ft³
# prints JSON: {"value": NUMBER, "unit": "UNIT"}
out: {"value": 273006.96, "unit": "ft³"}
